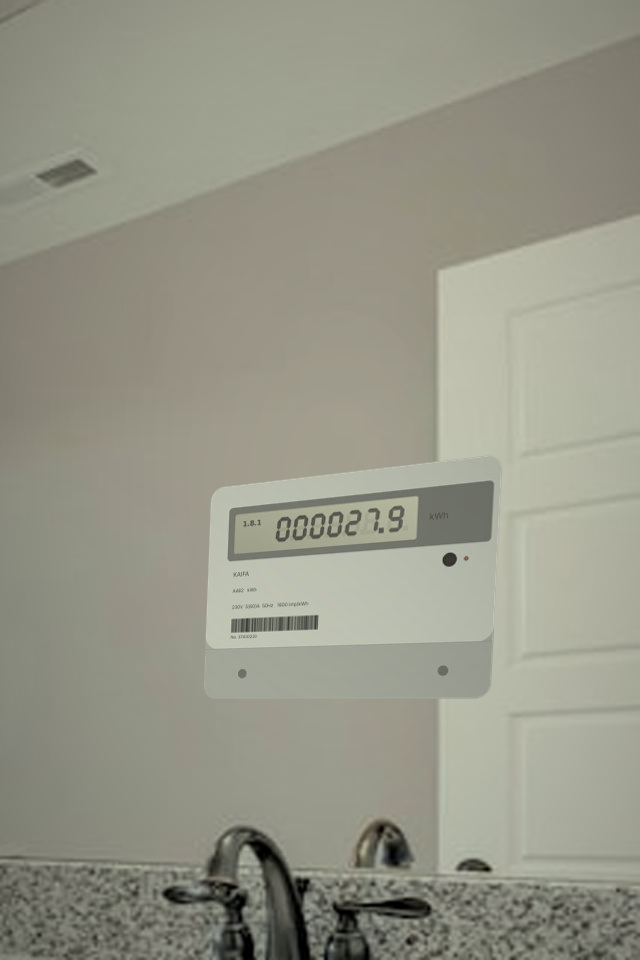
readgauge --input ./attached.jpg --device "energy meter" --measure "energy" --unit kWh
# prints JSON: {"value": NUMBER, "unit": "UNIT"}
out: {"value": 27.9, "unit": "kWh"}
